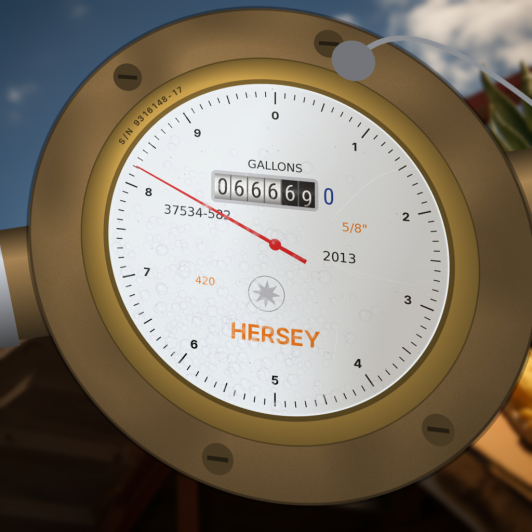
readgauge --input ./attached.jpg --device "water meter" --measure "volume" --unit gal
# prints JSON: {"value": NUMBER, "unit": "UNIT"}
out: {"value": 666688.2, "unit": "gal"}
